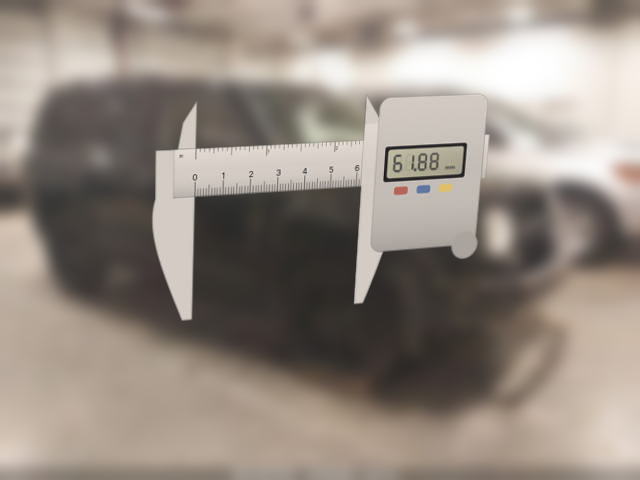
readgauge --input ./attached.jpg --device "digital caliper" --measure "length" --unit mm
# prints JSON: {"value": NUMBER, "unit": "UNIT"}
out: {"value": 61.88, "unit": "mm"}
